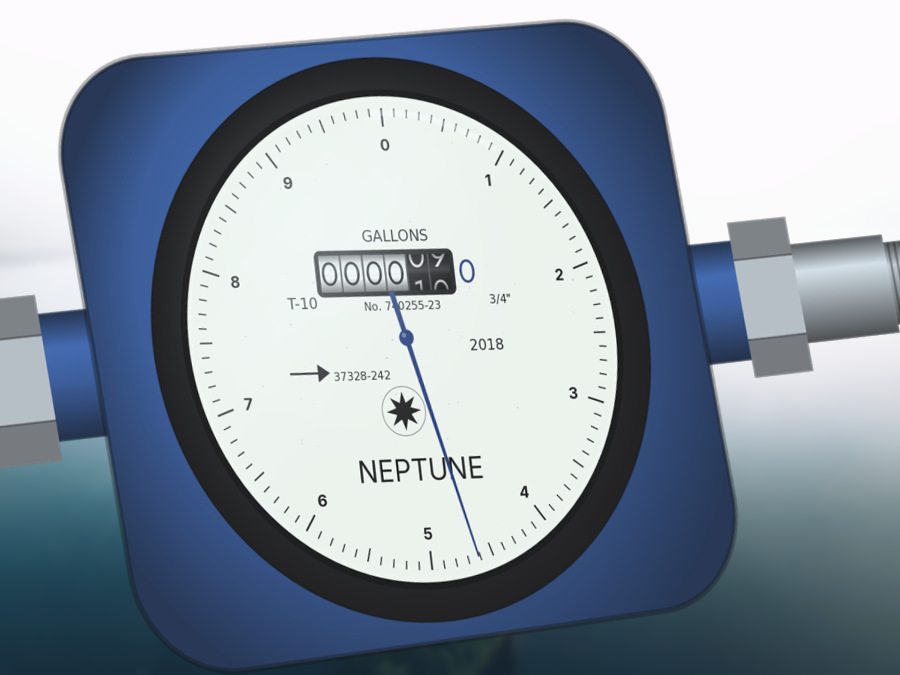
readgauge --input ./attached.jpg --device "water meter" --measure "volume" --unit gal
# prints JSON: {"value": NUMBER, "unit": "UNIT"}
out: {"value": 94.6, "unit": "gal"}
